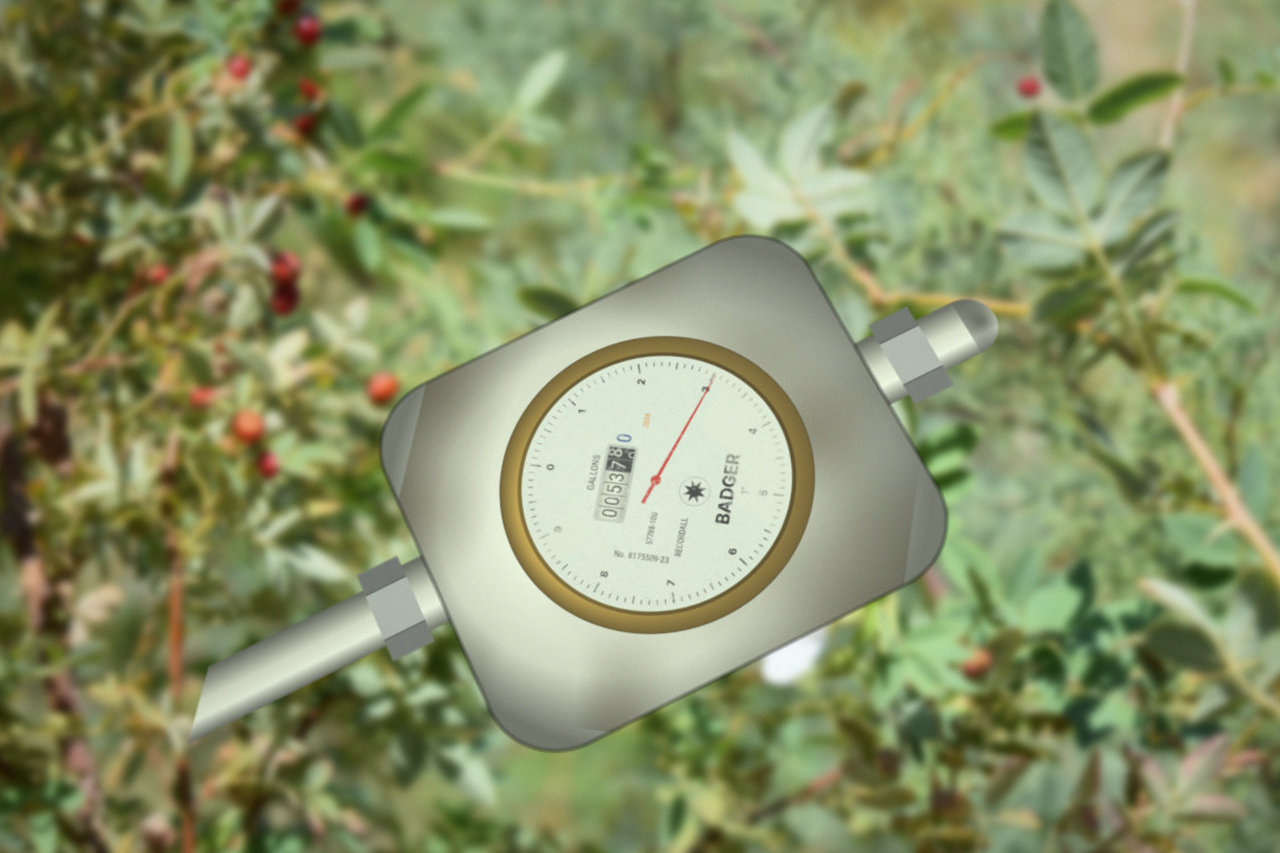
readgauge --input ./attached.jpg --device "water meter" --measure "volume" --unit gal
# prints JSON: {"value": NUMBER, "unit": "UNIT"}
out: {"value": 53783.0, "unit": "gal"}
